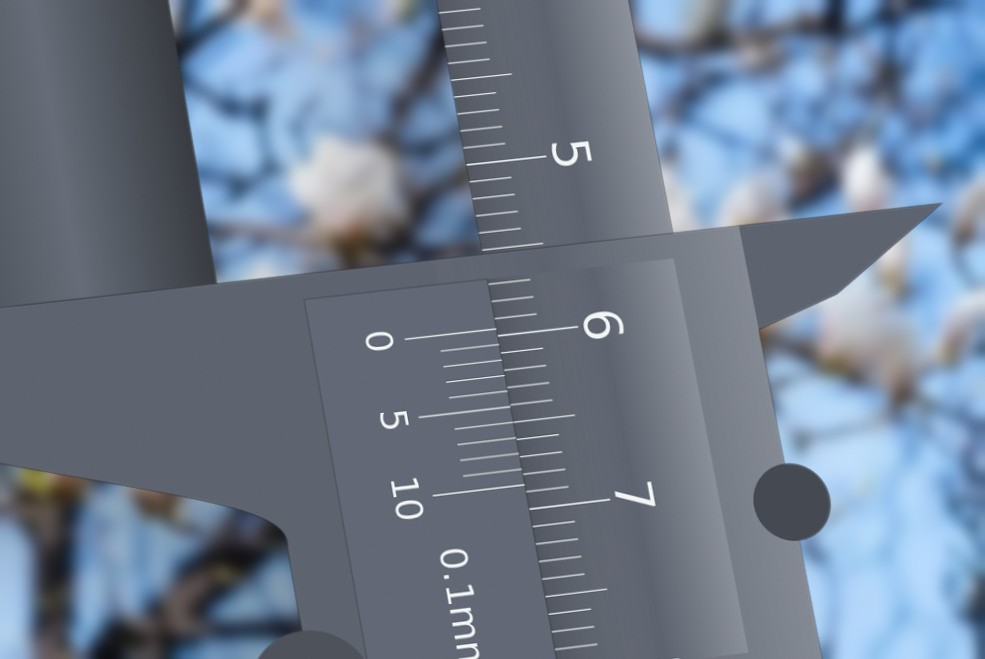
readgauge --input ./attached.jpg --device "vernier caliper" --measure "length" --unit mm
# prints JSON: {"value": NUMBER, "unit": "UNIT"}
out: {"value": 59.6, "unit": "mm"}
